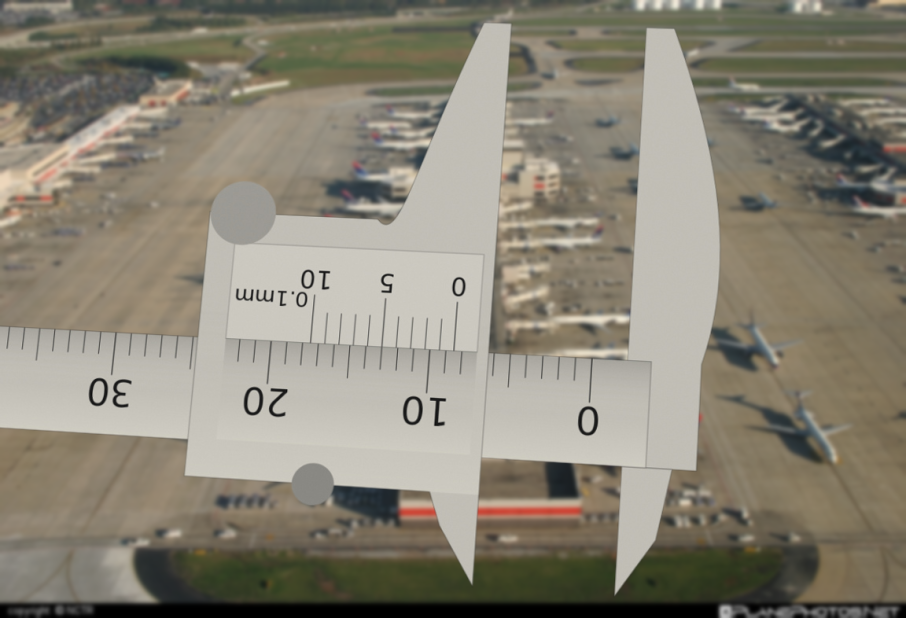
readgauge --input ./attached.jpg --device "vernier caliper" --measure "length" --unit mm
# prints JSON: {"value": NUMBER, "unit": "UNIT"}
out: {"value": 8.5, "unit": "mm"}
